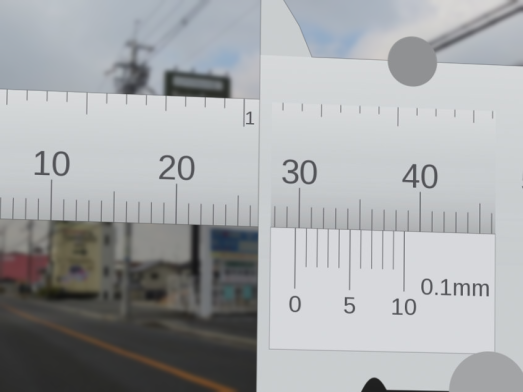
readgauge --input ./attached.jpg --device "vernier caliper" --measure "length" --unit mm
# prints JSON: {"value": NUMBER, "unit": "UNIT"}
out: {"value": 29.7, "unit": "mm"}
